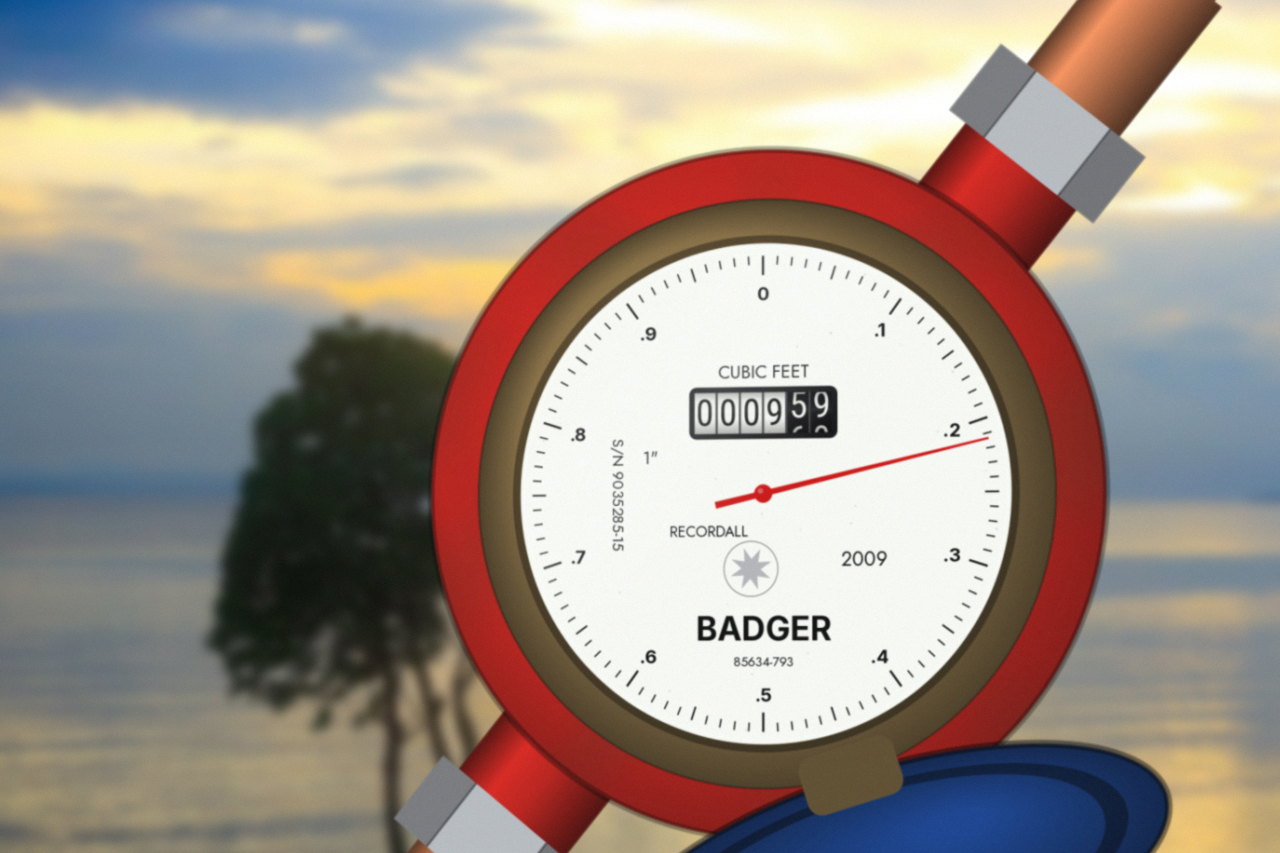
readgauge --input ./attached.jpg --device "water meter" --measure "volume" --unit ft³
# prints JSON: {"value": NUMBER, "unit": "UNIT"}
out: {"value": 959.21, "unit": "ft³"}
